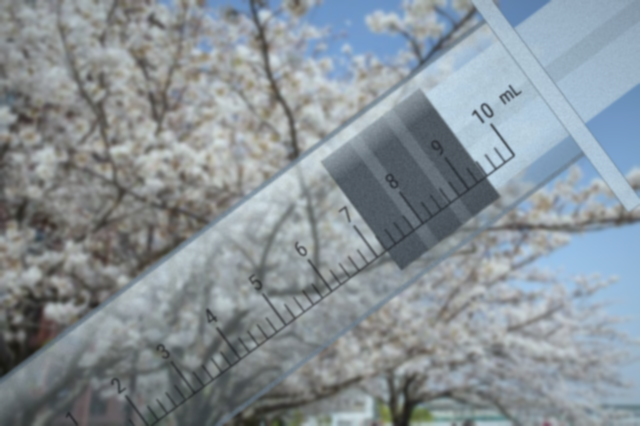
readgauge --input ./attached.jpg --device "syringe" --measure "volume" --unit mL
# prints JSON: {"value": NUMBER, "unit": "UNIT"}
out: {"value": 7.2, "unit": "mL"}
